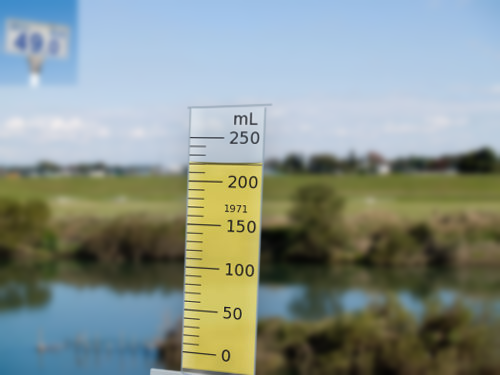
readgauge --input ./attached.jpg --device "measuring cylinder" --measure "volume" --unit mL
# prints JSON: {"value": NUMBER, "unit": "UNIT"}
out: {"value": 220, "unit": "mL"}
